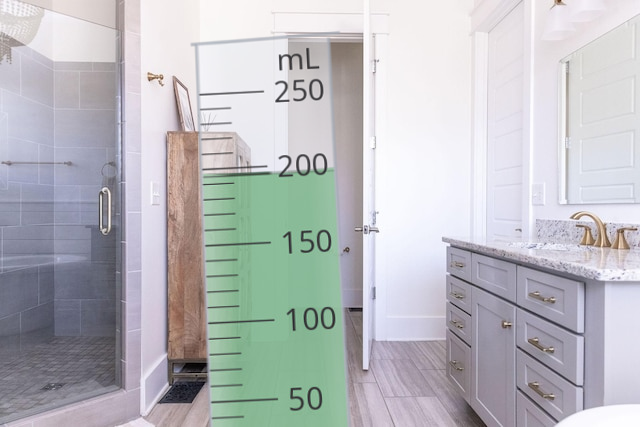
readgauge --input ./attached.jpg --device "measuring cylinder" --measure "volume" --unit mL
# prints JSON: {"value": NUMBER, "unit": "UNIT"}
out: {"value": 195, "unit": "mL"}
